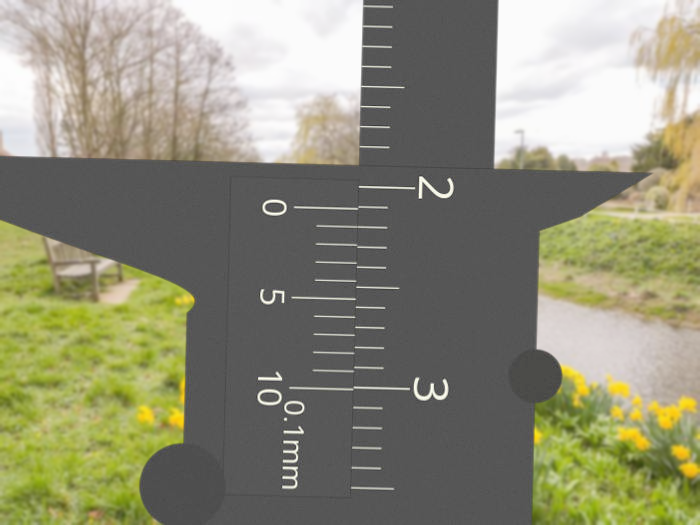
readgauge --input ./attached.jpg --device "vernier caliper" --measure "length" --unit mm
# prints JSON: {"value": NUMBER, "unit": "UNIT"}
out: {"value": 21.1, "unit": "mm"}
